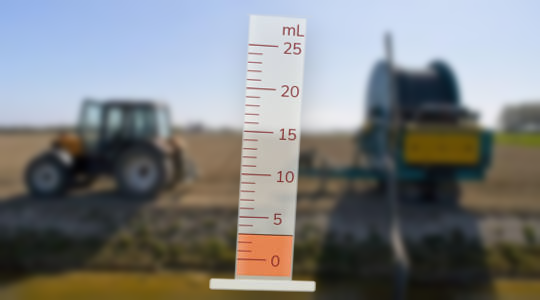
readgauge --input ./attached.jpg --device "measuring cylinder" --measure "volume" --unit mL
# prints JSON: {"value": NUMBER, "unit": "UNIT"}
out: {"value": 3, "unit": "mL"}
